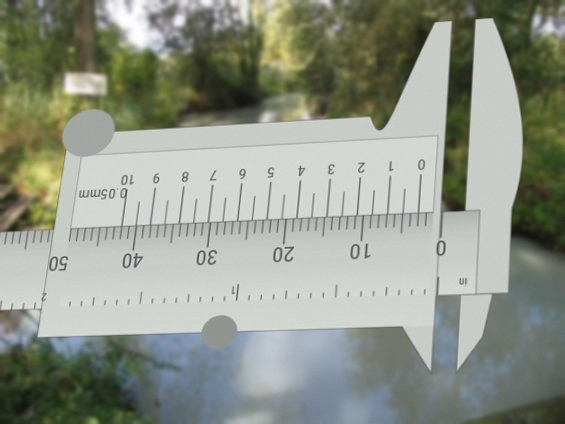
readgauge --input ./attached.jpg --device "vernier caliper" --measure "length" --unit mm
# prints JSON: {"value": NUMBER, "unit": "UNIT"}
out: {"value": 3.0, "unit": "mm"}
